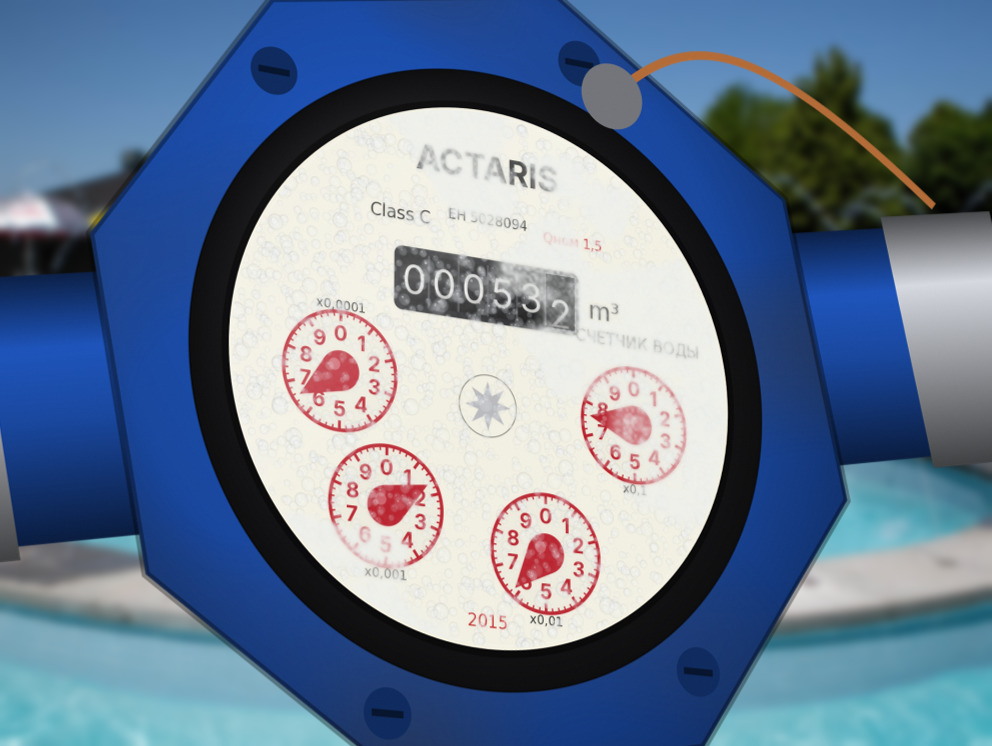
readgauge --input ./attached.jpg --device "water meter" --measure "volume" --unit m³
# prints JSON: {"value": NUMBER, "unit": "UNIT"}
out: {"value": 531.7616, "unit": "m³"}
